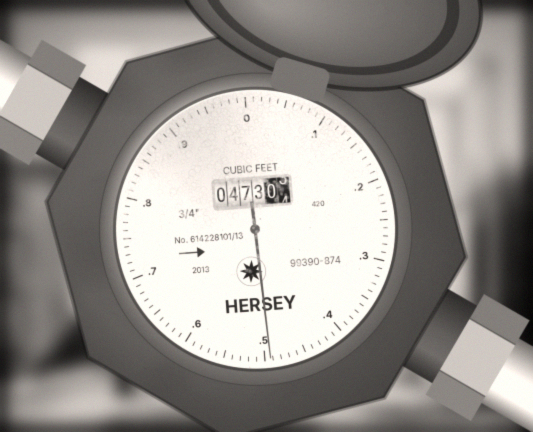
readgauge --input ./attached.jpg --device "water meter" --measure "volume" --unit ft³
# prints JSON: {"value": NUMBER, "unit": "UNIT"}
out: {"value": 47303.49, "unit": "ft³"}
